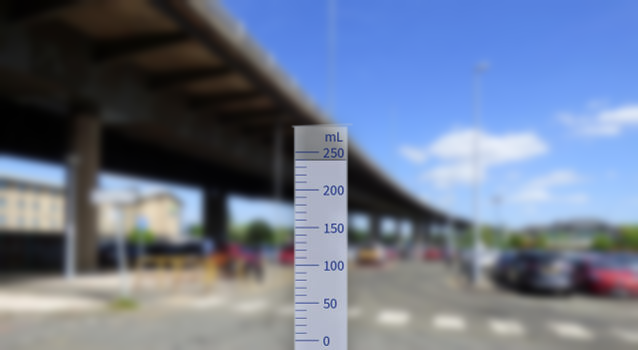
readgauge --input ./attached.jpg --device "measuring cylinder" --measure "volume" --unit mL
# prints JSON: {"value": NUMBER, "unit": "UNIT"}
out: {"value": 240, "unit": "mL"}
